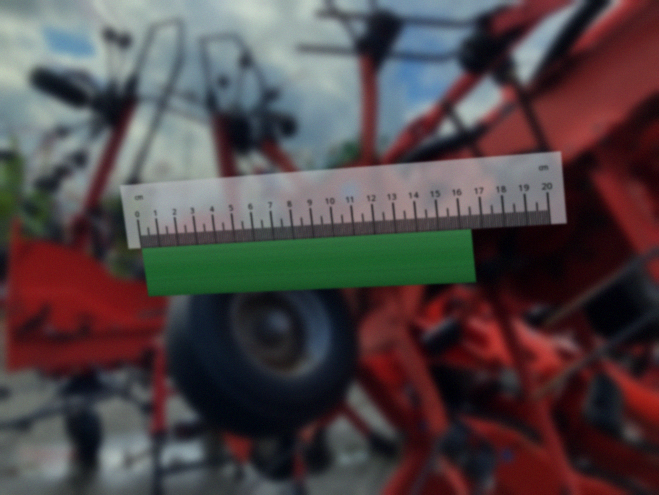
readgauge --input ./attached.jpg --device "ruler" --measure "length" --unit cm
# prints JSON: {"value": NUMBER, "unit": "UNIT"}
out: {"value": 16.5, "unit": "cm"}
